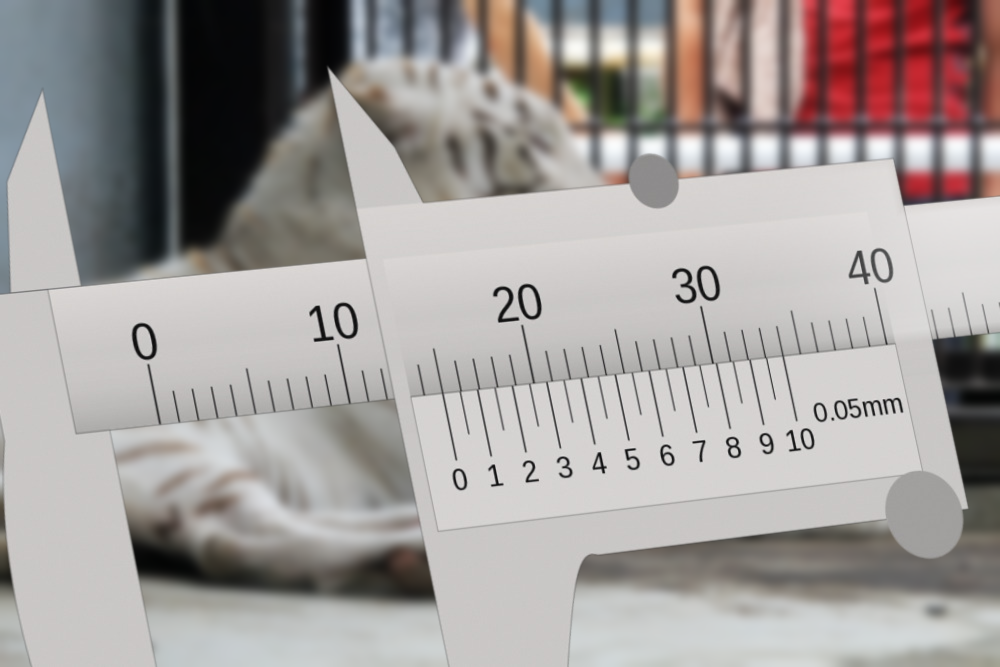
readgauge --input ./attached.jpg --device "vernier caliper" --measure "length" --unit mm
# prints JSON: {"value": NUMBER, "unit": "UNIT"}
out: {"value": 15.0, "unit": "mm"}
